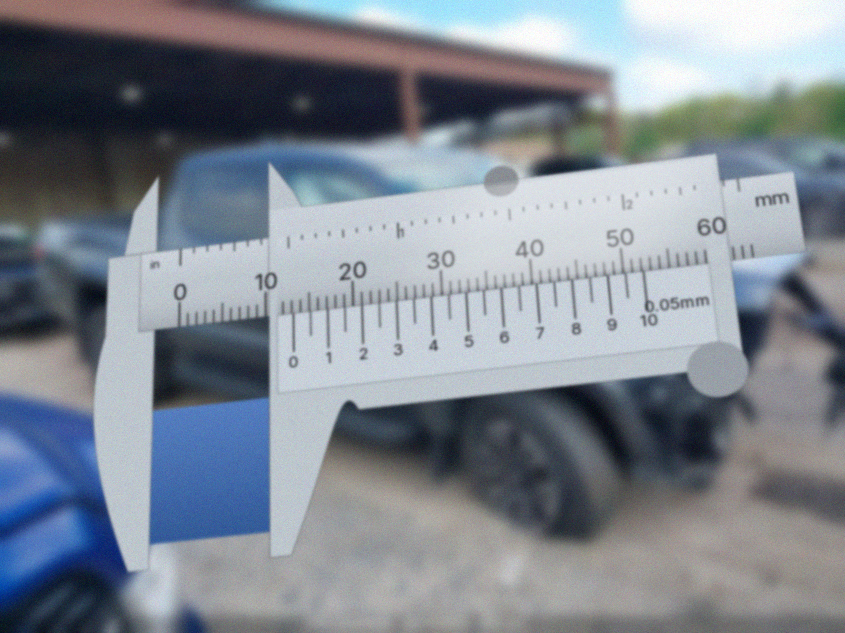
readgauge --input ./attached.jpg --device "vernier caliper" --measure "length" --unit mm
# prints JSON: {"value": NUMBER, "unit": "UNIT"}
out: {"value": 13.2, "unit": "mm"}
